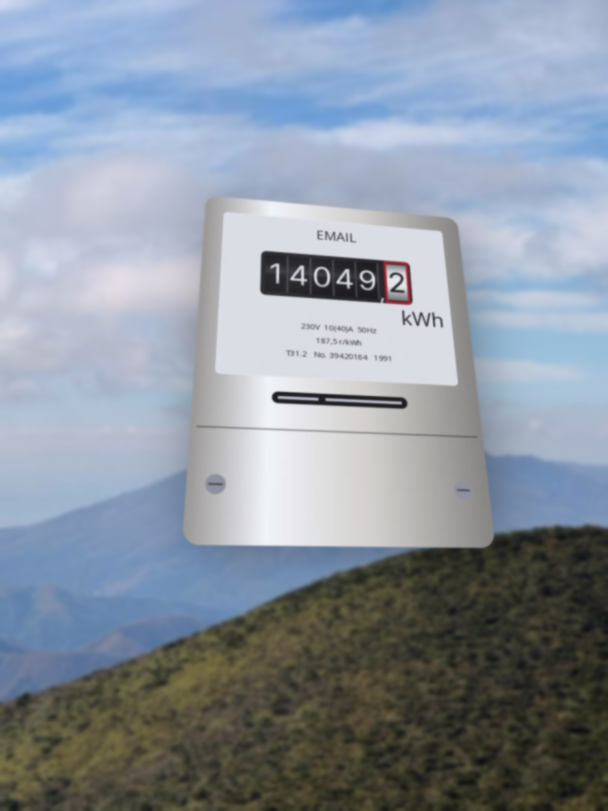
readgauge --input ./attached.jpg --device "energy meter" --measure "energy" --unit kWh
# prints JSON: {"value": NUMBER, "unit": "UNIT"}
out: {"value": 14049.2, "unit": "kWh"}
